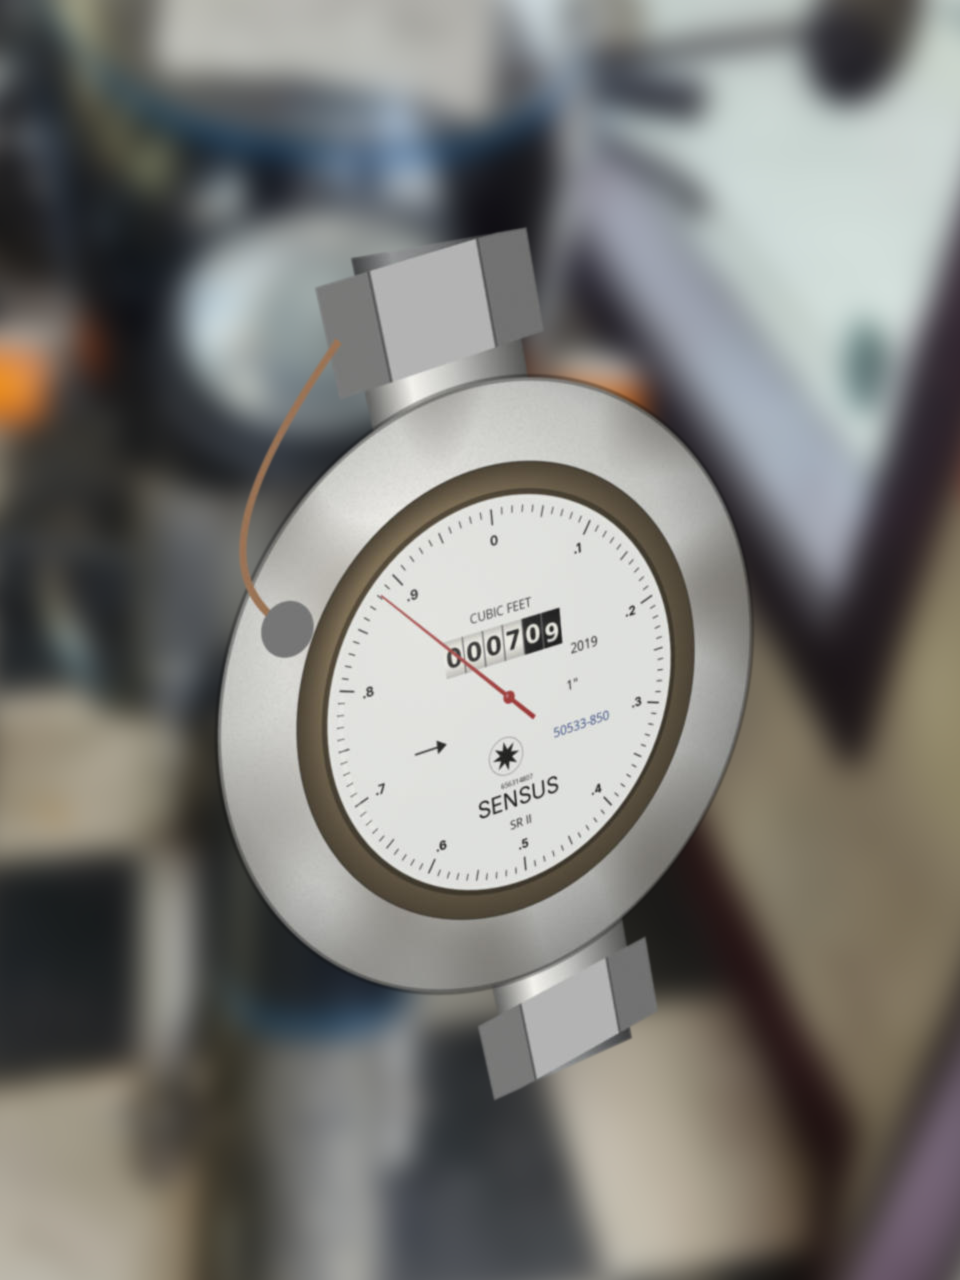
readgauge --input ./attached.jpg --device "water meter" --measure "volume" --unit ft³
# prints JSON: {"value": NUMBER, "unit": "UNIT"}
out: {"value": 708.88, "unit": "ft³"}
